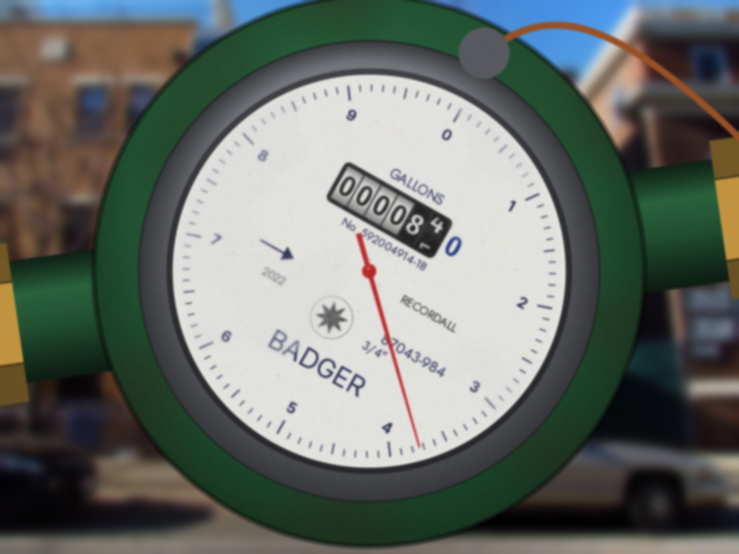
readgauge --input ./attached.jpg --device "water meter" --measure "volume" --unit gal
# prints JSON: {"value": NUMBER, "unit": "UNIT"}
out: {"value": 843.7, "unit": "gal"}
